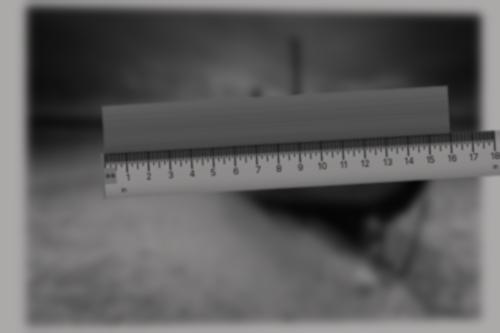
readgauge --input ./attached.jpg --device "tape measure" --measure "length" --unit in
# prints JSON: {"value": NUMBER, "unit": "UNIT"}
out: {"value": 16, "unit": "in"}
